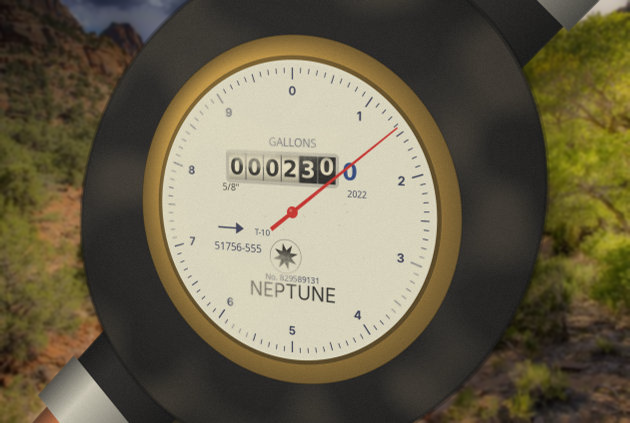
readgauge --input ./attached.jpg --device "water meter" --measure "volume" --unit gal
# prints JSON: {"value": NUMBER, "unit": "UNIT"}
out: {"value": 2301.4, "unit": "gal"}
